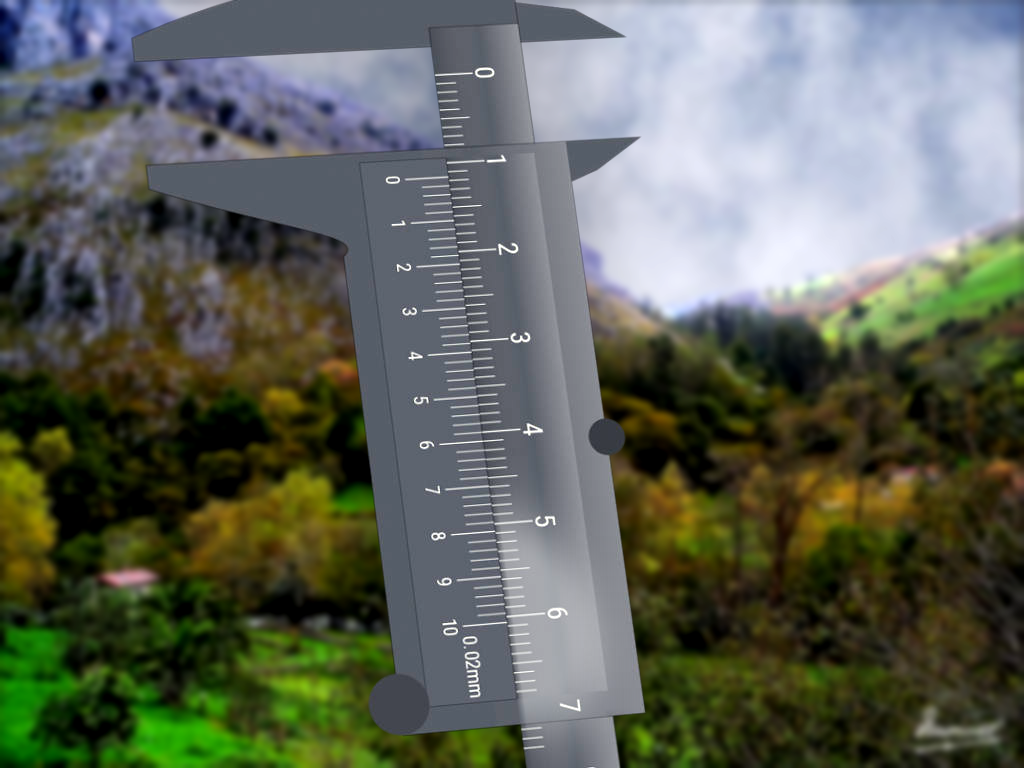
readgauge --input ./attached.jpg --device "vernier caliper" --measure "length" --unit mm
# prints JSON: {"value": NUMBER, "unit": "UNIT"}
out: {"value": 11.6, "unit": "mm"}
